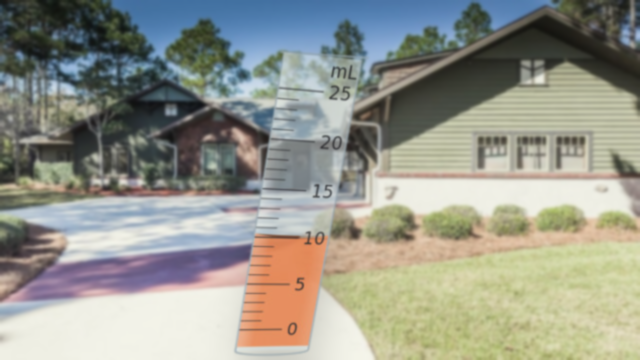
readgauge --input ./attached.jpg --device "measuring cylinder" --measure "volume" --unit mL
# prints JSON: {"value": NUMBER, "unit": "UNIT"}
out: {"value": 10, "unit": "mL"}
